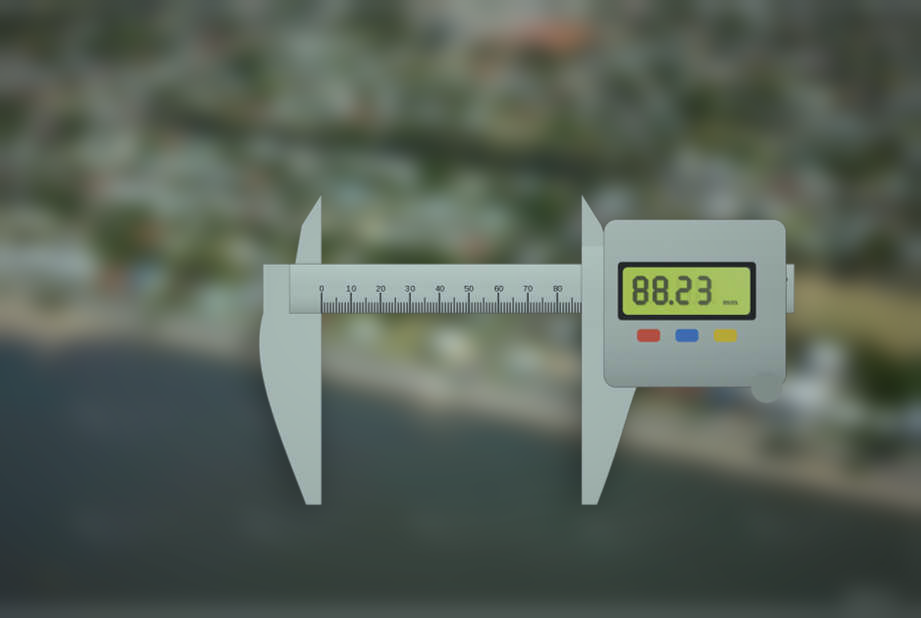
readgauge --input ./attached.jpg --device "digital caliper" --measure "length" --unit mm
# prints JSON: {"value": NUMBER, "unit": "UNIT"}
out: {"value": 88.23, "unit": "mm"}
